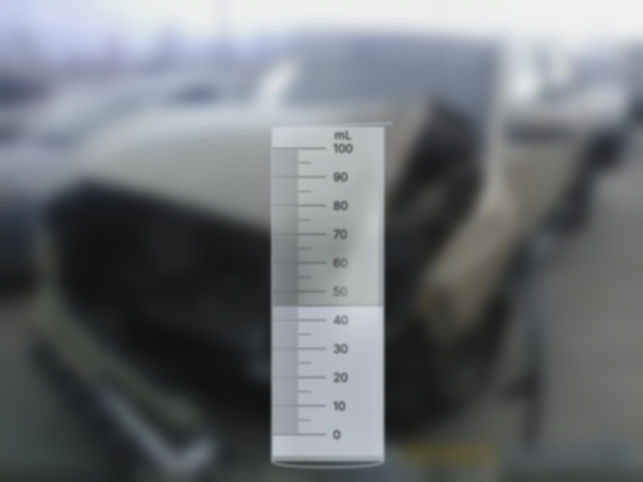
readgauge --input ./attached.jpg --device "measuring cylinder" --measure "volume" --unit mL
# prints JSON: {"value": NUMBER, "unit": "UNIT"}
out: {"value": 45, "unit": "mL"}
